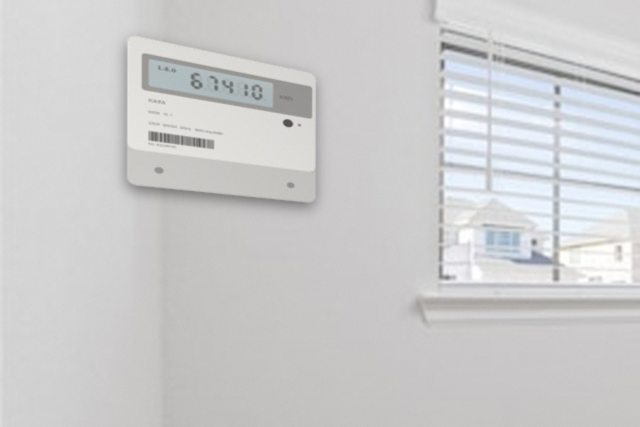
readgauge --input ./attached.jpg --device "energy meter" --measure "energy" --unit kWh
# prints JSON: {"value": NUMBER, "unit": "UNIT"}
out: {"value": 67410, "unit": "kWh"}
